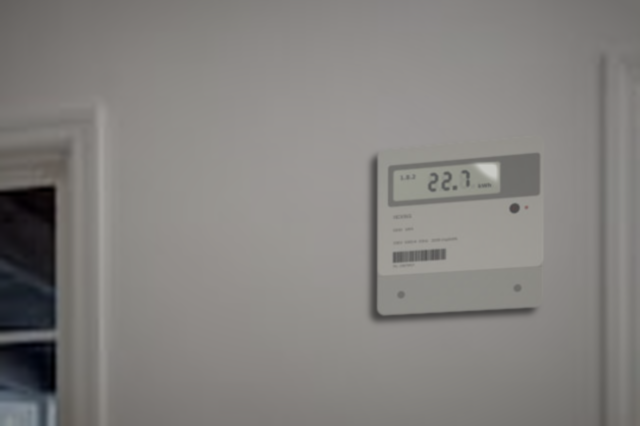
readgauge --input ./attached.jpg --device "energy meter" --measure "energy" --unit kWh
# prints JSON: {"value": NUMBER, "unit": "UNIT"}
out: {"value": 22.7, "unit": "kWh"}
